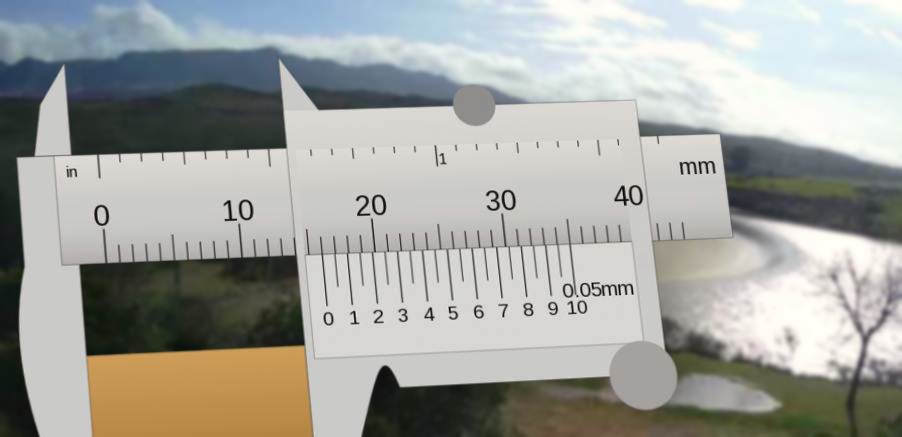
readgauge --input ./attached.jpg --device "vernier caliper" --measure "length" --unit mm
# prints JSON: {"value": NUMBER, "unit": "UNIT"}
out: {"value": 16.0, "unit": "mm"}
